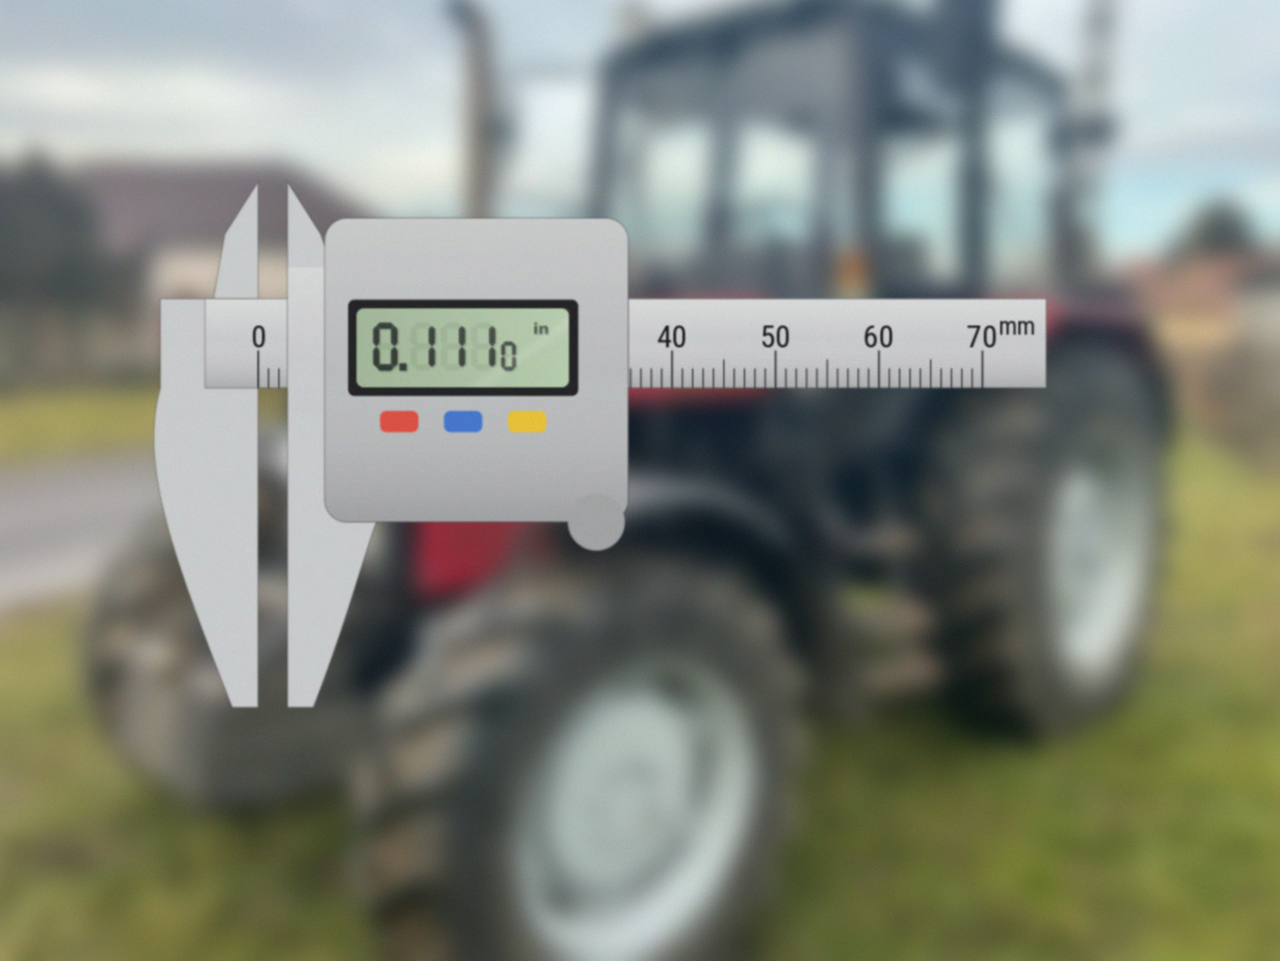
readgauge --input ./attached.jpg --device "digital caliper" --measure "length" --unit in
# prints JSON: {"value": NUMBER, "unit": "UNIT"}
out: {"value": 0.1110, "unit": "in"}
